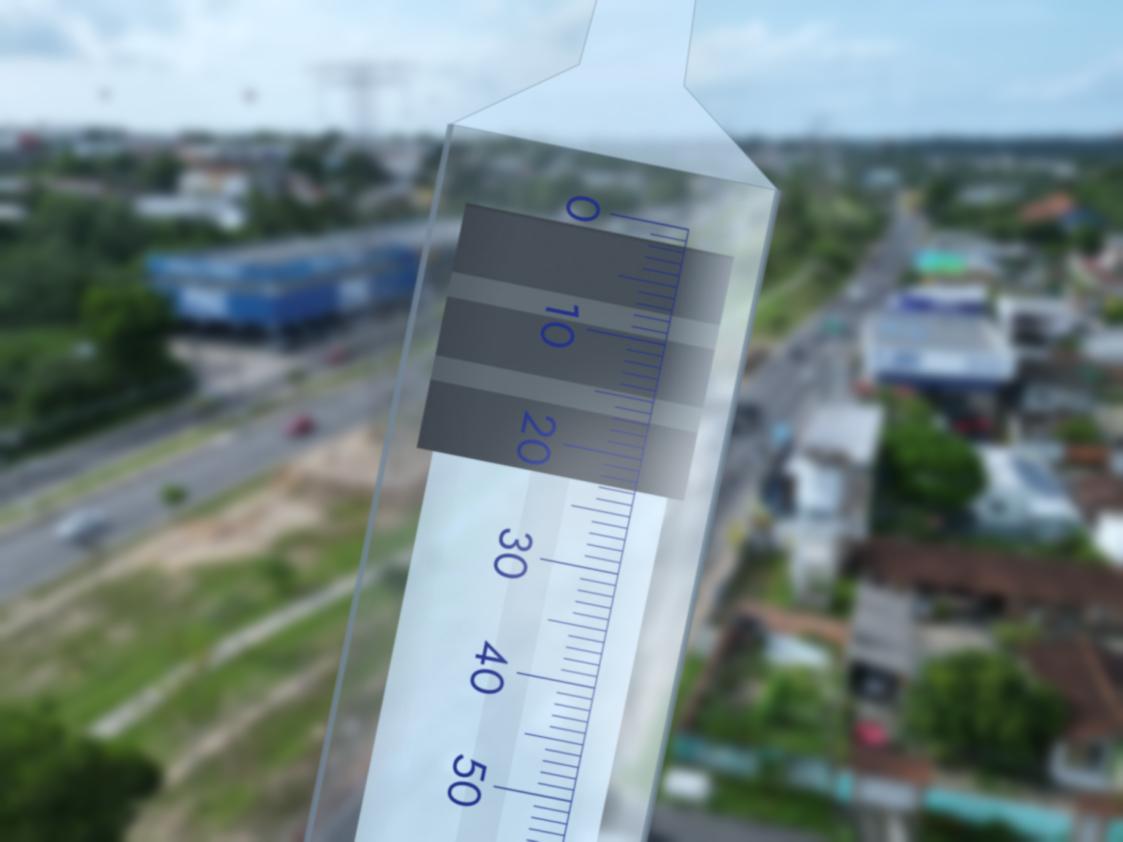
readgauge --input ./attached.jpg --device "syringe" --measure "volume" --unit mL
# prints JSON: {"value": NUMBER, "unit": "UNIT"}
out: {"value": 1.5, "unit": "mL"}
